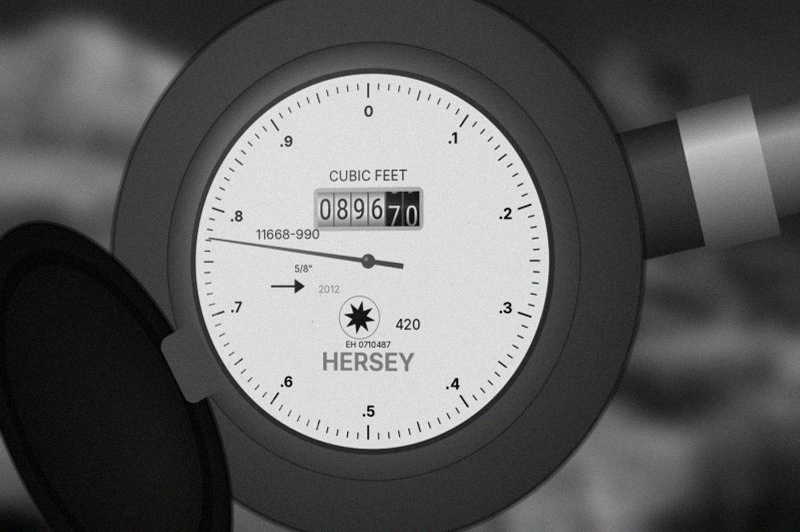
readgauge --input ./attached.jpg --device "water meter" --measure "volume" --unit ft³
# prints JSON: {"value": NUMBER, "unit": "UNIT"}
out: {"value": 89669.77, "unit": "ft³"}
